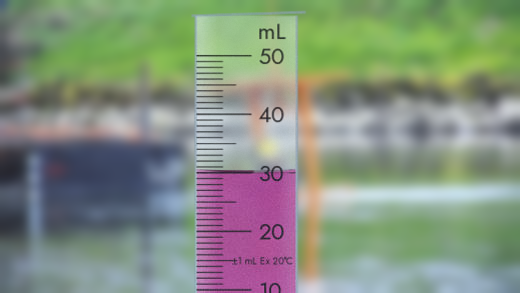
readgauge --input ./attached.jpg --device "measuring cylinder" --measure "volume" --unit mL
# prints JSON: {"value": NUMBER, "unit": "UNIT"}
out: {"value": 30, "unit": "mL"}
